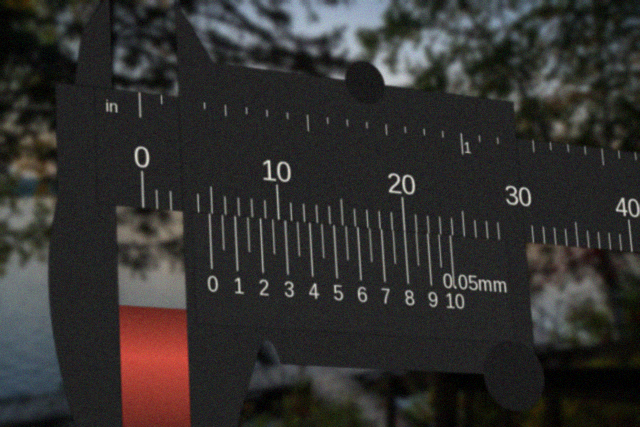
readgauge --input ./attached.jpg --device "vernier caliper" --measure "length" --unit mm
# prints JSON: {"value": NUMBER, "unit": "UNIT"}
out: {"value": 4.8, "unit": "mm"}
